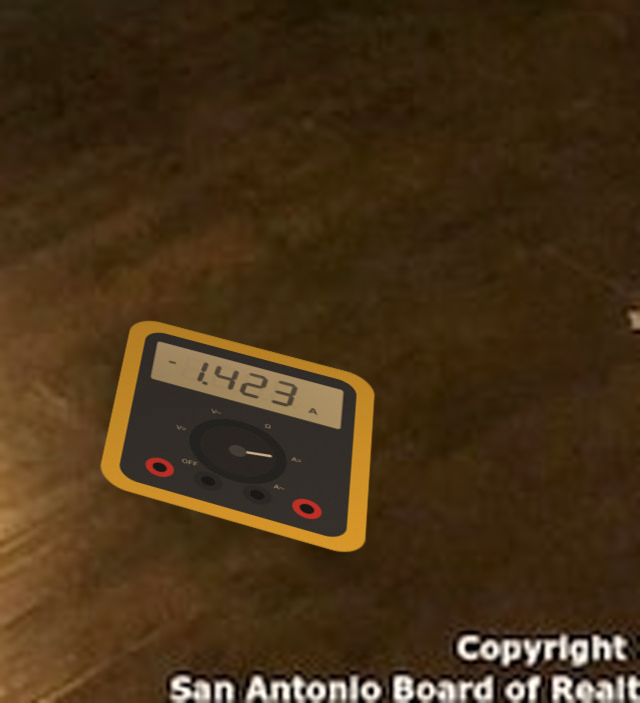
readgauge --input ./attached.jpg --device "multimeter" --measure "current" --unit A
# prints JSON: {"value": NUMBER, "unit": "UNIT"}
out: {"value": -1.423, "unit": "A"}
